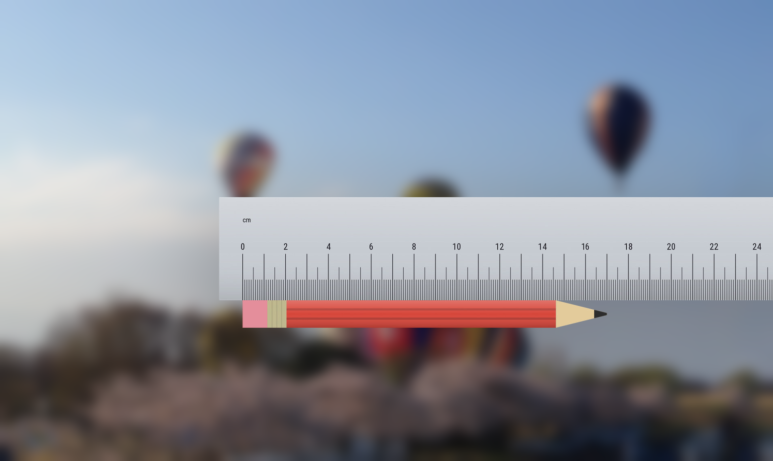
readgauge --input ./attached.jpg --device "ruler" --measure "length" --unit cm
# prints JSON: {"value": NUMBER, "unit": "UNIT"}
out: {"value": 17, "unit": "cm"}
